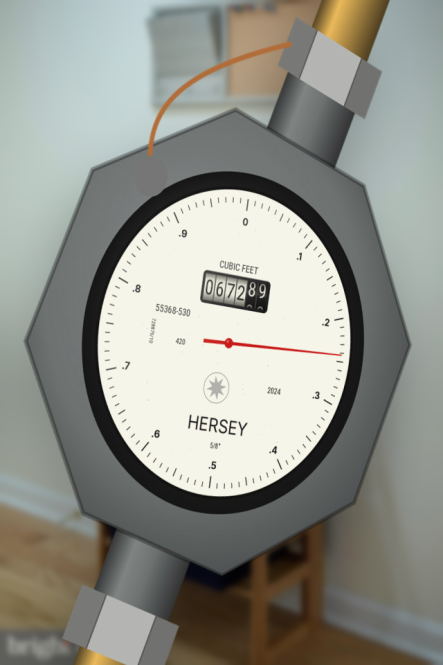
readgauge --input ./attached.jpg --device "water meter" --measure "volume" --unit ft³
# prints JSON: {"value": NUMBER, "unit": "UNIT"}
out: {"value": 67289.24, "unit": "ft³"}
